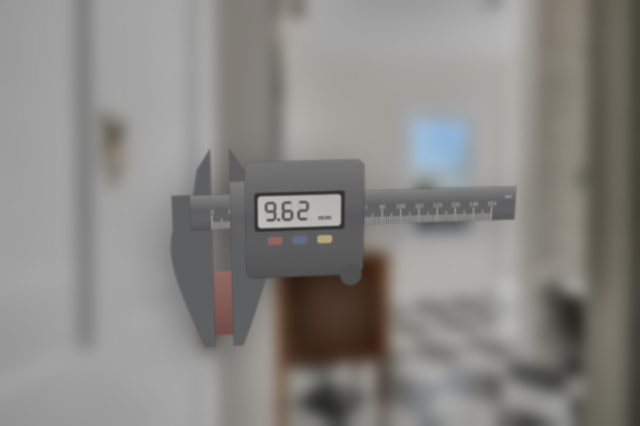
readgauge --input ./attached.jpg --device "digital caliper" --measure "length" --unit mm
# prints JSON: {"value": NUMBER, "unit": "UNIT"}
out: {"value": 9.62, "unit": "mm"}
